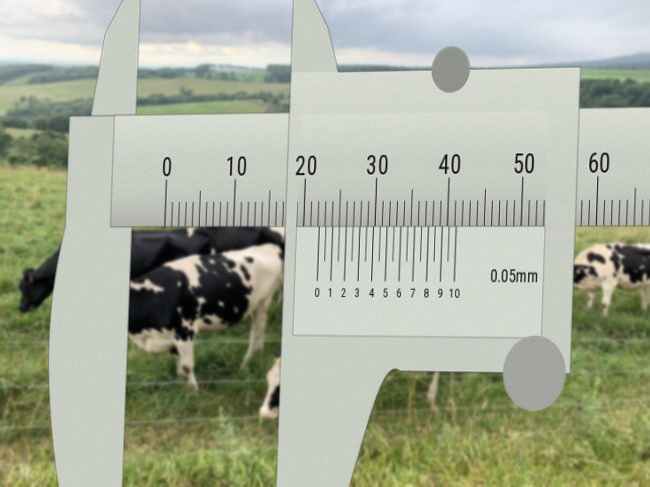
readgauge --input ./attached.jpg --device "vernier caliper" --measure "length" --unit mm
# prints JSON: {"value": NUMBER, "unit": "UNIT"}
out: {"value": 22.2, "unit": "mm"}
